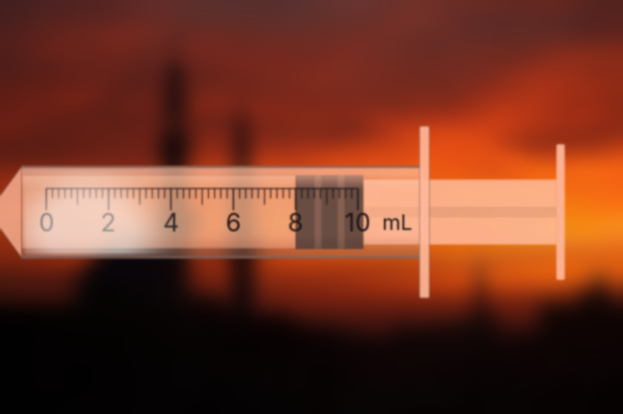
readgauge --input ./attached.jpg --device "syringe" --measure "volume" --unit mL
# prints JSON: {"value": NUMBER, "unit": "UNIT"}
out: {"value": 8, "unit": "mL"}
